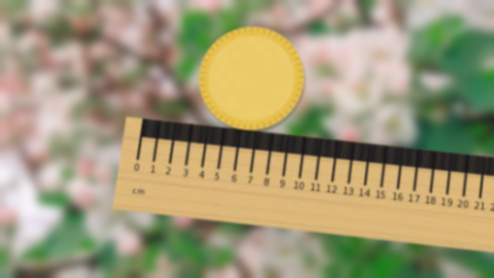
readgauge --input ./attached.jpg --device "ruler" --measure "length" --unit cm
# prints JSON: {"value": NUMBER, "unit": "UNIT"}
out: {"value": 6.5, "unit": "cm"}
